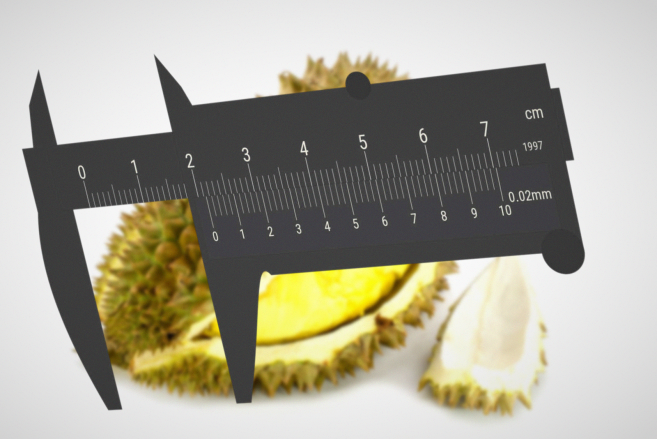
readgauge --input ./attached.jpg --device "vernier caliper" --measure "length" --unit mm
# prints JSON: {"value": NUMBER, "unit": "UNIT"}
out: {"value": 21.4, "unit": "mm"}
